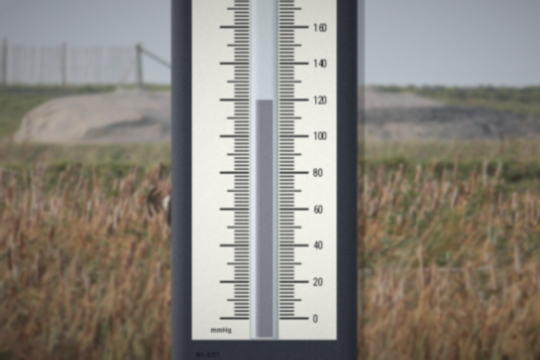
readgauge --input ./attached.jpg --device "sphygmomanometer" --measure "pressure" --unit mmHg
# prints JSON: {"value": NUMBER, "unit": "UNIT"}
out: {"value": 120, "unit": "mmHg"}
